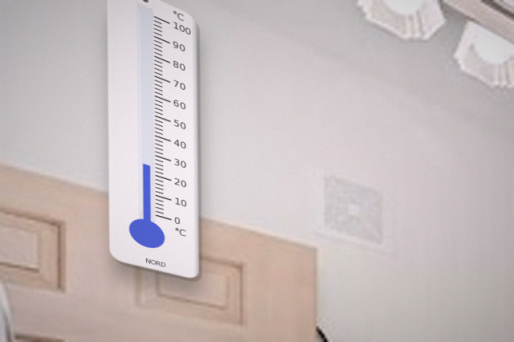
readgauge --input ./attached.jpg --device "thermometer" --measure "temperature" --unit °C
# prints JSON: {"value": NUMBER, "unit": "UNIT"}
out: {"value": 24, "unit": "°C"}
